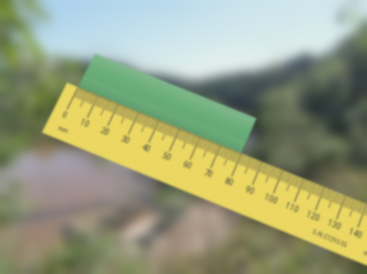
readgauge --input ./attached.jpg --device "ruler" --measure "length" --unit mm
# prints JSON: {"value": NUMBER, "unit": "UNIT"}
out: {"value": 80, "unit": "mm"}
